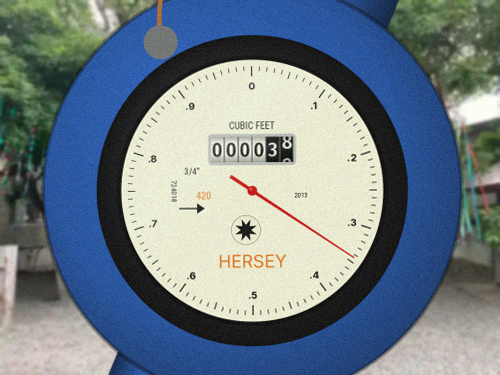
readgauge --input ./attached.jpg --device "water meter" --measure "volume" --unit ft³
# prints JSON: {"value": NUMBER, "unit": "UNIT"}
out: {"value": 38.34, "unit": "ft³"}
